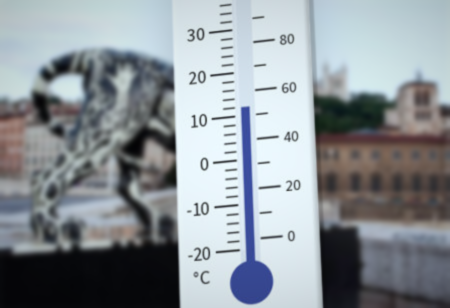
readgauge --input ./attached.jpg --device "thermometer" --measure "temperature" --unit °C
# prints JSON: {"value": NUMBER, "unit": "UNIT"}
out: {"value": 12, "unit": "°C"}
